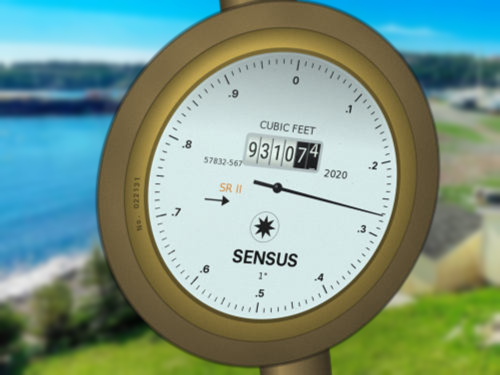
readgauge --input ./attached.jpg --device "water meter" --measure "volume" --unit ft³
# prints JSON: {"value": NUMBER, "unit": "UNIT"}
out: {"value": 931074.27, "unit": "ft³"}
